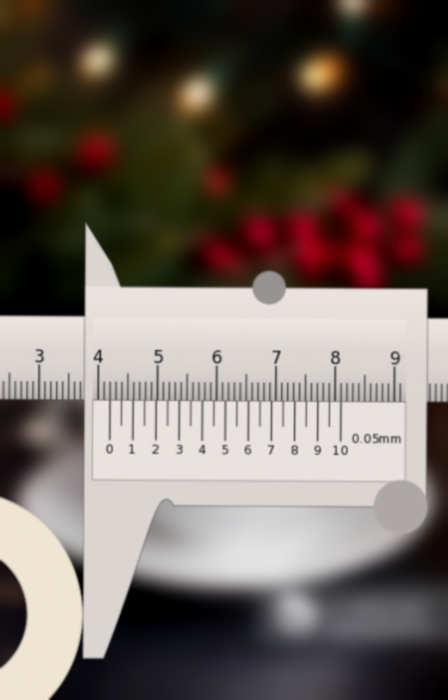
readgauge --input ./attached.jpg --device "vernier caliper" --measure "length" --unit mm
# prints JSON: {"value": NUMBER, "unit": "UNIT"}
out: {"value": 42.0, "unit": "mm"}
